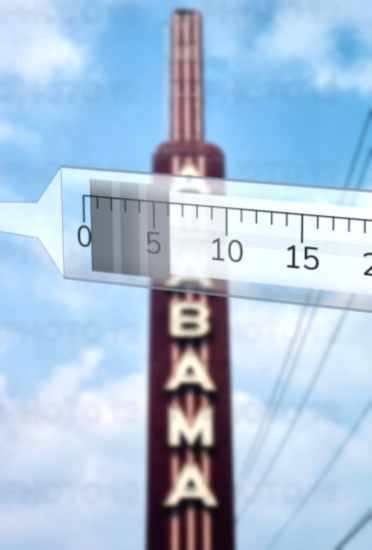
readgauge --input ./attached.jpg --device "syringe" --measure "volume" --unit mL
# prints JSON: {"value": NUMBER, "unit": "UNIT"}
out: {"value": 0.5, "unit": "mL"}
